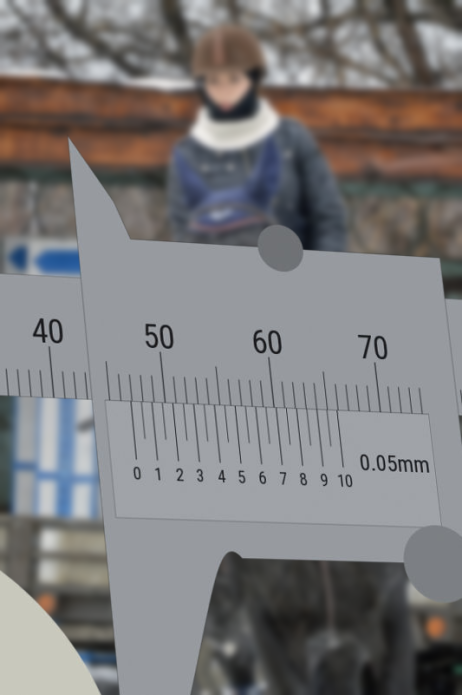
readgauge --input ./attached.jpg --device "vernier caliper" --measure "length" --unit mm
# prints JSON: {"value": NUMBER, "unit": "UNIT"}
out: {"value": 46.9, "unit": "mm"}
